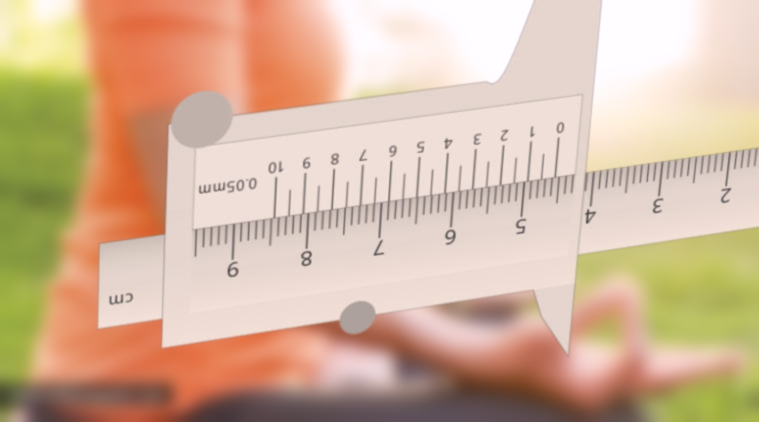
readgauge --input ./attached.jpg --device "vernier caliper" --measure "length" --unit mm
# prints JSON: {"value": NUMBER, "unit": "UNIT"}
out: {"value": 45.6, "unit": "mm"}
